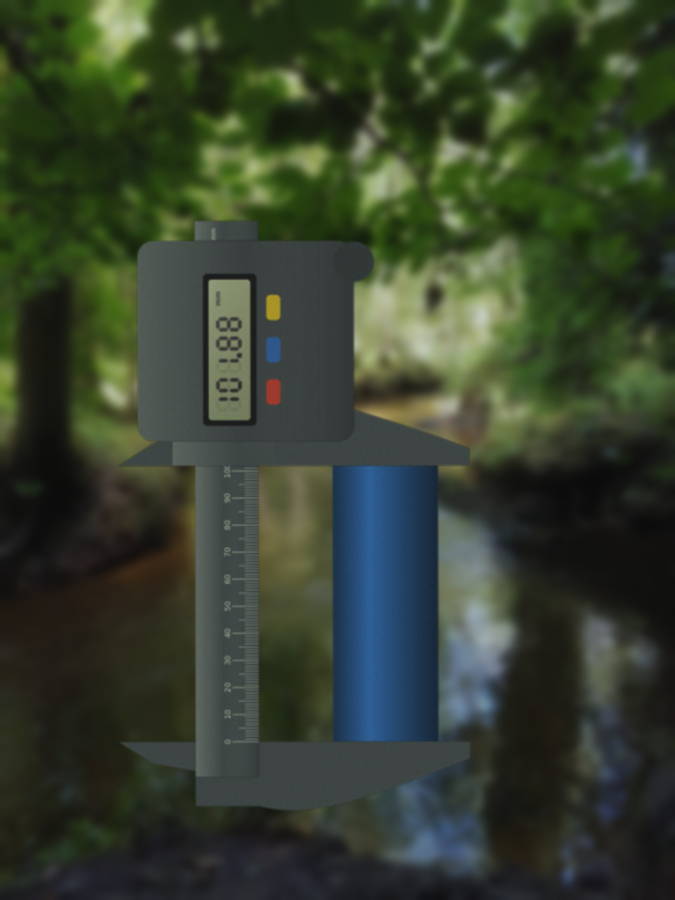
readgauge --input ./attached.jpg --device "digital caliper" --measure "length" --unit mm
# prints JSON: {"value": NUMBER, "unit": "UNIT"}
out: {"value": 101.88, "unit": "mm"}
